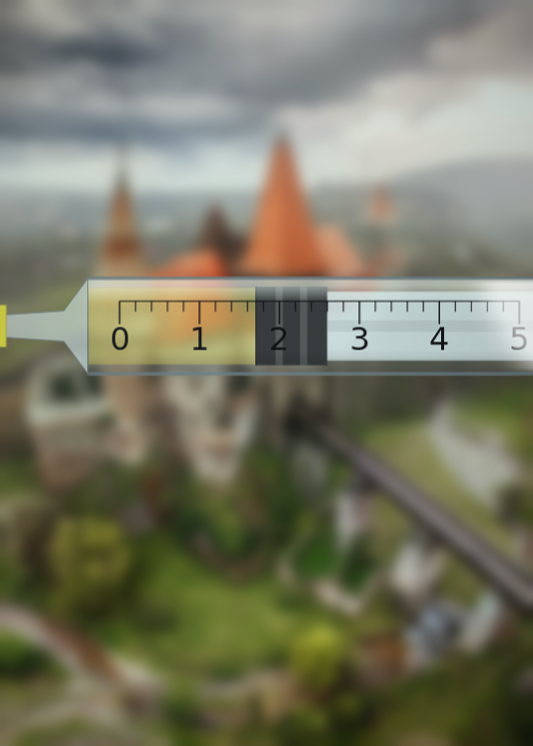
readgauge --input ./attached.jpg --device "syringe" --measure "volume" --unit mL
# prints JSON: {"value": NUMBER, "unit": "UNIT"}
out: {"value": 1.7, "unit": "mL"}
